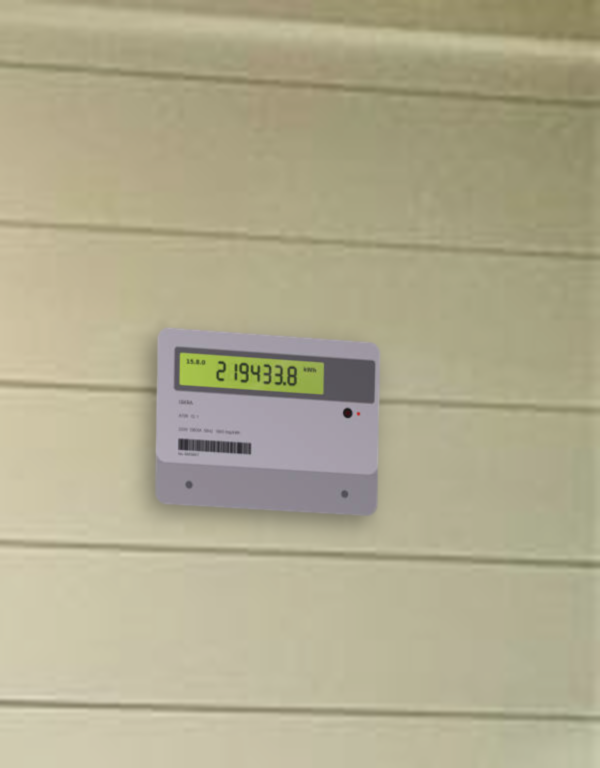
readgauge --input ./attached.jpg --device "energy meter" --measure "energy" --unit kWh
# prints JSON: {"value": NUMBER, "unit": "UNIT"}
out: {"value": 219433.8, "unit": "kWh"}
